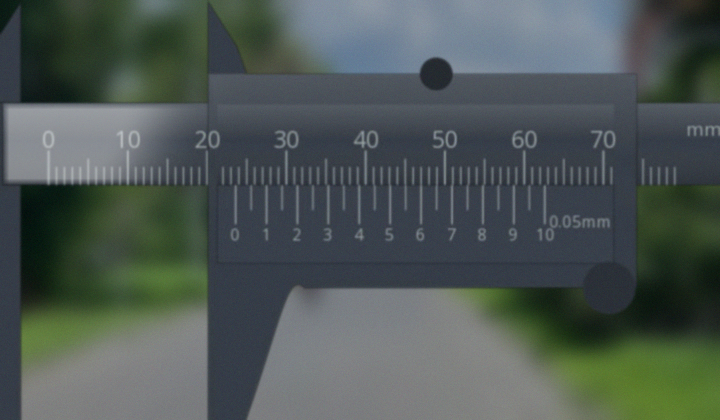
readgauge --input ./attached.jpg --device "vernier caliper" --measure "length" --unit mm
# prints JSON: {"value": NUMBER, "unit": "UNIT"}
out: {"value": 23.6, "unit": "mm"}
